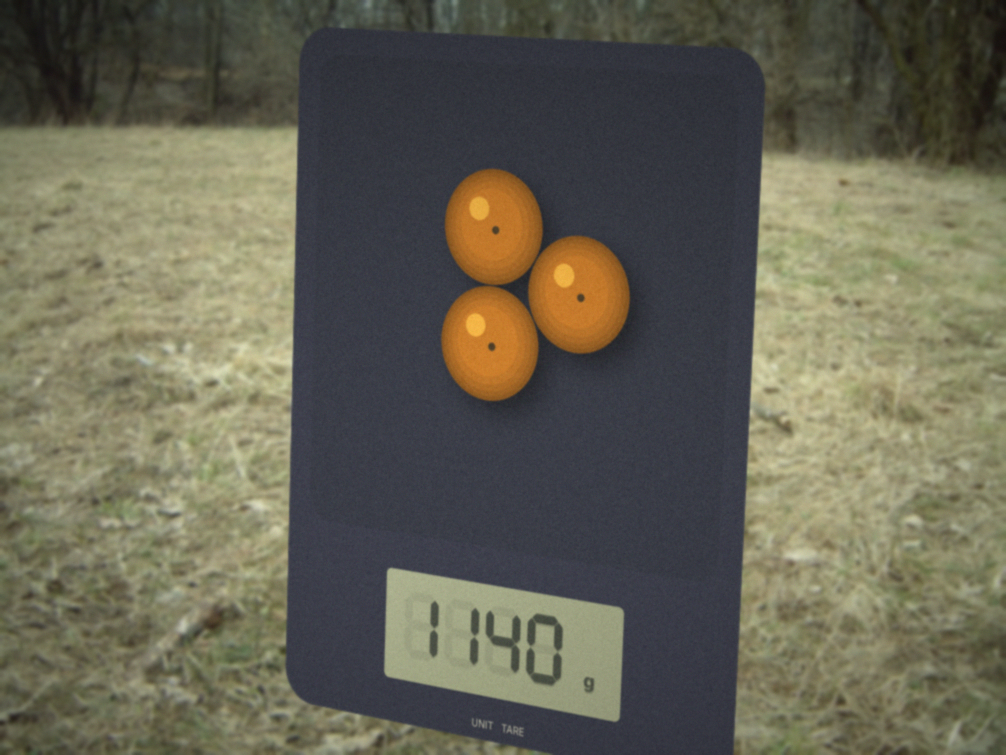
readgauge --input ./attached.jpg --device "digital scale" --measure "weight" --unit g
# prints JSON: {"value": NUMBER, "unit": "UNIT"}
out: {"value": 1140, "unit": "g"}
